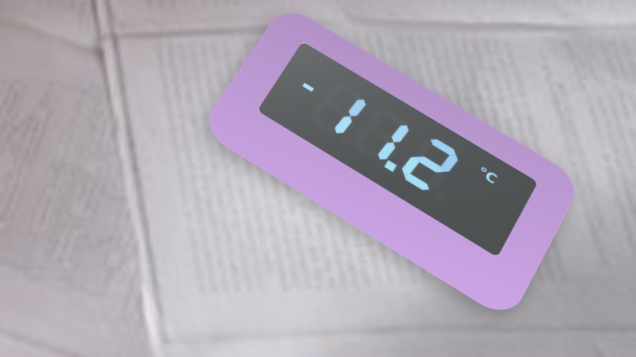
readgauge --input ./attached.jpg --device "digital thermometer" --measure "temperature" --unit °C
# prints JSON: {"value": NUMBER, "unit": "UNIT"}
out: {"value": -11.2, "unit": "°C"}
